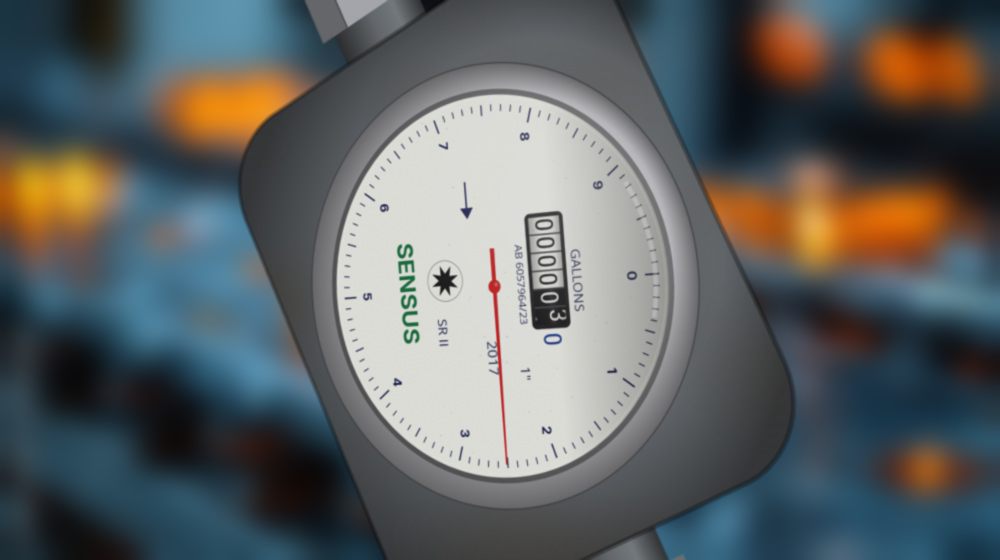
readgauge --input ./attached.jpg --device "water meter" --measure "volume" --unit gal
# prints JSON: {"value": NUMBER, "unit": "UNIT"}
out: {"value": 32.5, "unit": "gal"}
